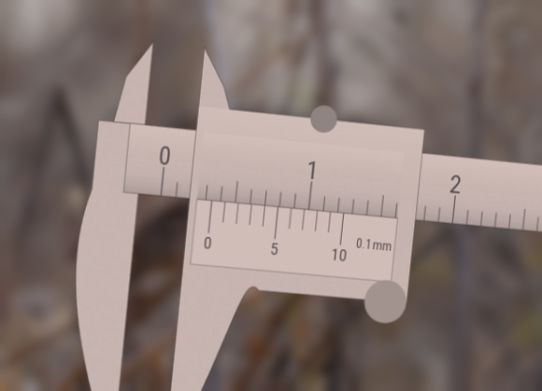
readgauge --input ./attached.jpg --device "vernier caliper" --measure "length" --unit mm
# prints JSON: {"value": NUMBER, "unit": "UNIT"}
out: {"value": 3.4, "unit": "mm"}
